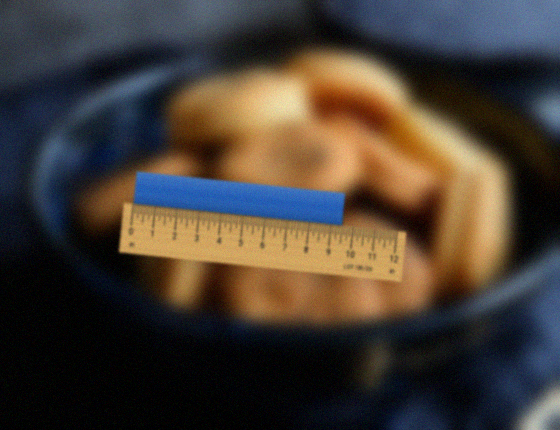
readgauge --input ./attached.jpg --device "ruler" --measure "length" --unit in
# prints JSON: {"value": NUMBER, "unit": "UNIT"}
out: {"value": 9.5, "unit": "in"}
